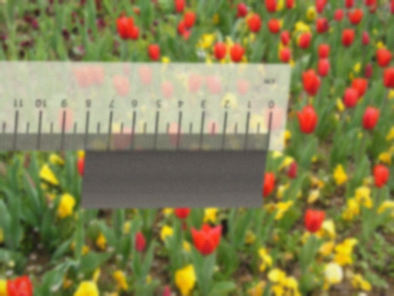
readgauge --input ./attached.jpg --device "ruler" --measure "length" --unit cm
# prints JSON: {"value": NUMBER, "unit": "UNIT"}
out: {"value": 8, "unit": "cm"}
